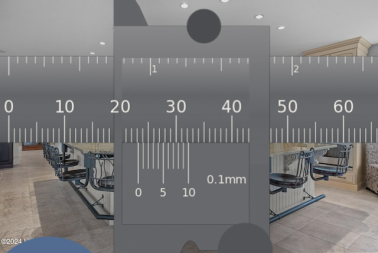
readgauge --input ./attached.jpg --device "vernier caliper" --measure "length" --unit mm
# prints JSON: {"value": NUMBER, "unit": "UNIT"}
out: {"value": 23.2, "unit": "mm"}
